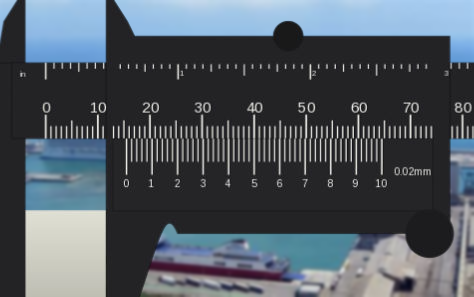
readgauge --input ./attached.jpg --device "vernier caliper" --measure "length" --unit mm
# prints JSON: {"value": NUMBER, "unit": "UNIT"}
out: {"value": 15.5, "unit": "mm"}
